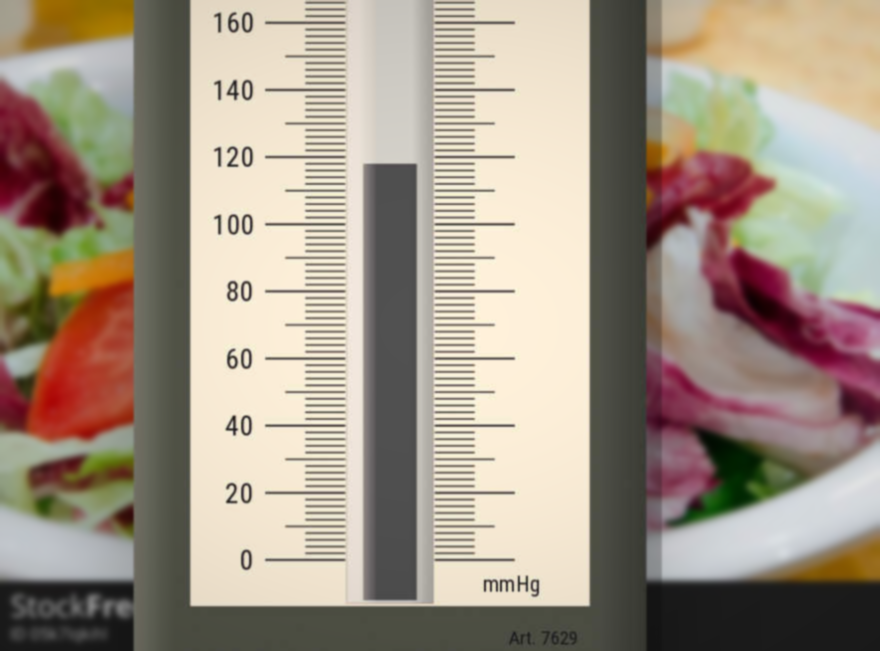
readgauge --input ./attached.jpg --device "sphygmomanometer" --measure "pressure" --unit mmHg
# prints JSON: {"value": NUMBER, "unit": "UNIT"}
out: {"value": 118, "unit": "mmHg"}
